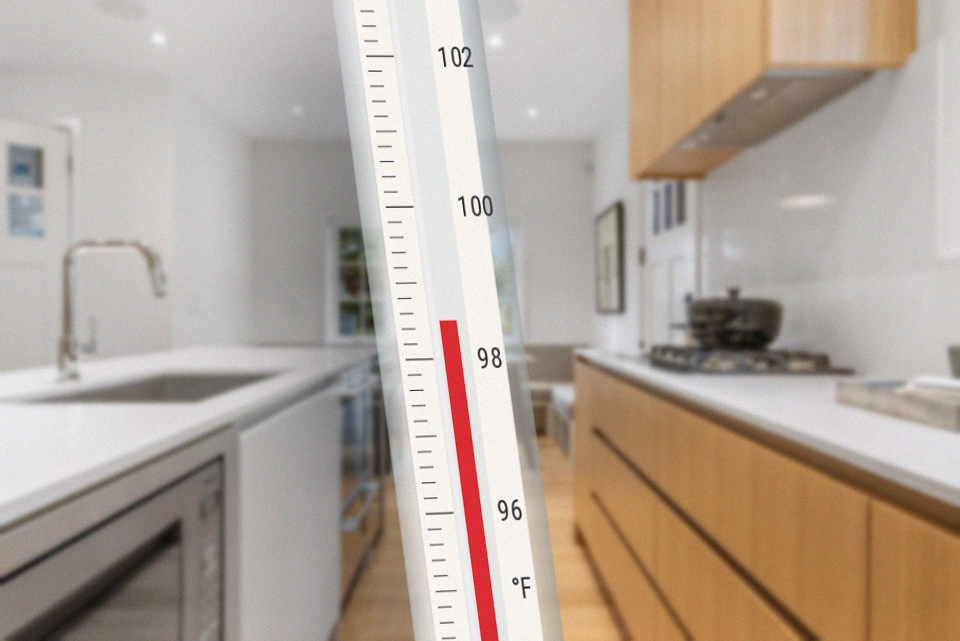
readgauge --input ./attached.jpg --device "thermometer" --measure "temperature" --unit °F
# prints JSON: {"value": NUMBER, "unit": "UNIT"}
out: {"value": 98.5, "unit": "°F"}
